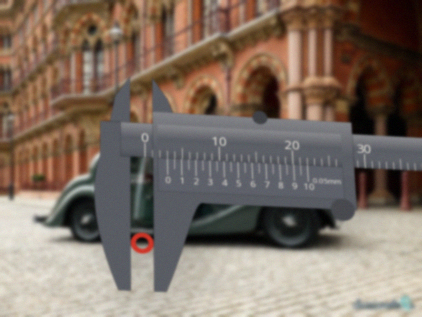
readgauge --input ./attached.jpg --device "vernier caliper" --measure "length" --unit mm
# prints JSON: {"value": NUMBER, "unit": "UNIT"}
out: {"value": 3.0, "unit": "mm"}
